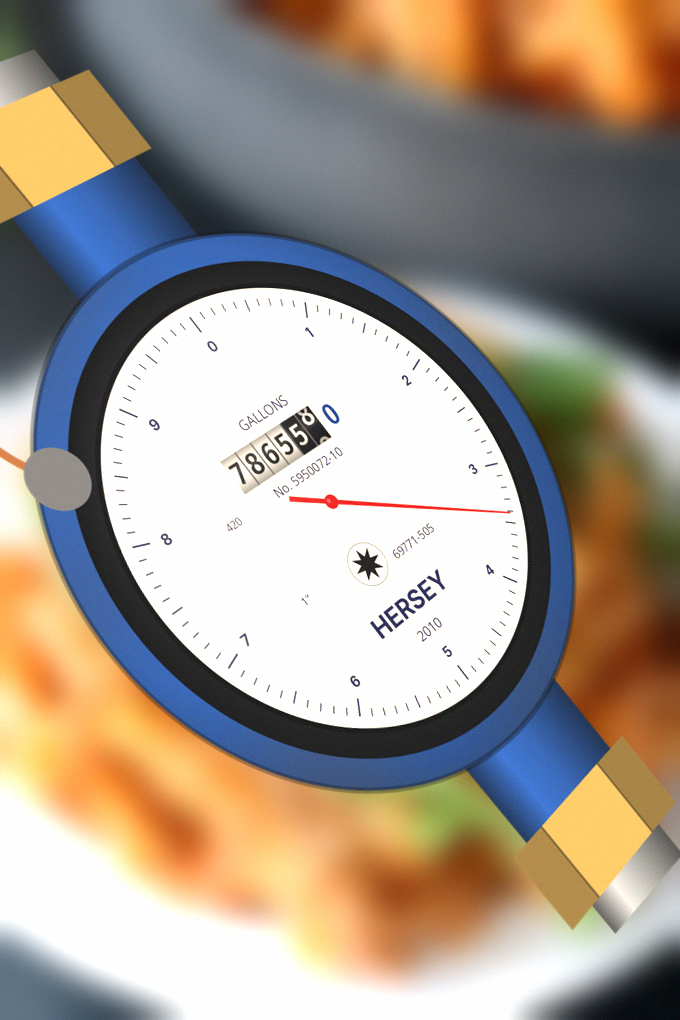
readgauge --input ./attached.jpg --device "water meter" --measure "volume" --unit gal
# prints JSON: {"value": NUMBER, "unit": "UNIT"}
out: {"value": 7865583.4, "unit": "gal"}
